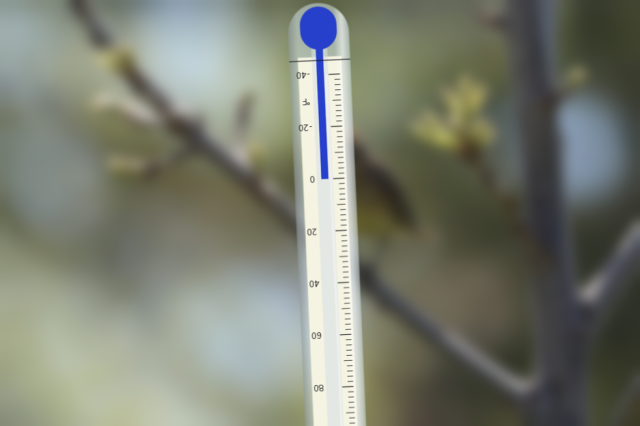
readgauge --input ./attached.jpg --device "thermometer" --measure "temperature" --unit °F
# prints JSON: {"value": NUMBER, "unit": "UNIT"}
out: {"value": 0, "unit": "°F"}
